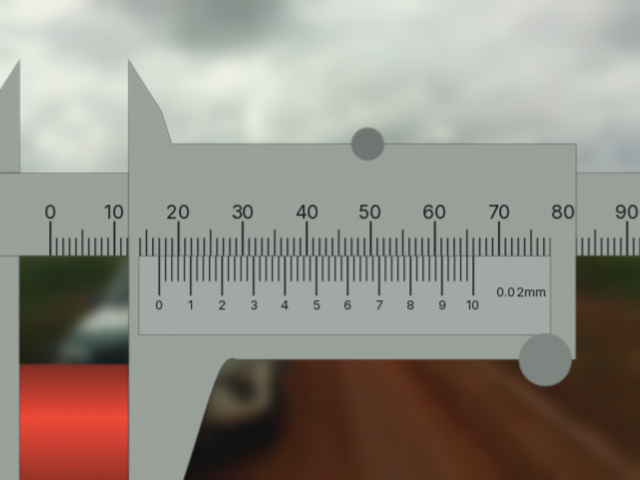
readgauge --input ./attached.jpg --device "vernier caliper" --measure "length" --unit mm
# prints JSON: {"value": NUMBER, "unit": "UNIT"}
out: {"value": 17.0, "unit": "mm"}
